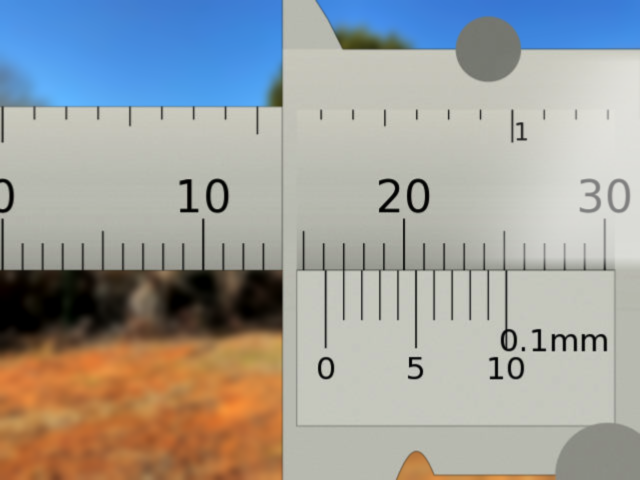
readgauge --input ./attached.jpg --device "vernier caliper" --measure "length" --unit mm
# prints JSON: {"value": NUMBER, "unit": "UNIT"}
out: {"value": 16.1, "unit": "mm"}
